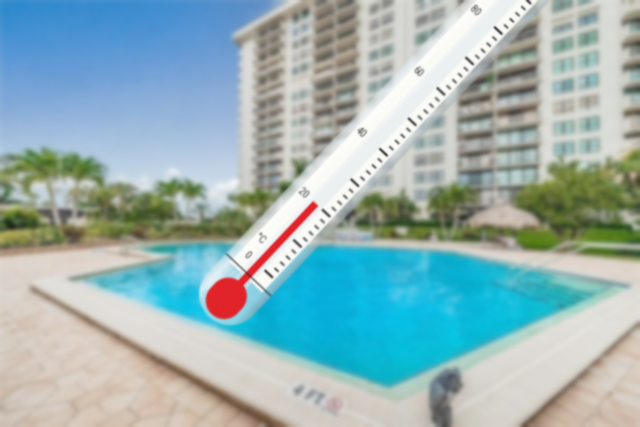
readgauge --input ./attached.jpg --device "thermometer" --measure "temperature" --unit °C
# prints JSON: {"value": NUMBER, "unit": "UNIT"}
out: {"value": 20, "unit": "°C"}
